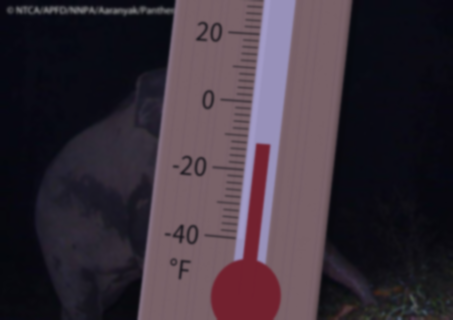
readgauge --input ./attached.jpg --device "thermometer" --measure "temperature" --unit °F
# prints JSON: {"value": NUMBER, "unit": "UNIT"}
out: {"value": -12, "unit": "°F"}
